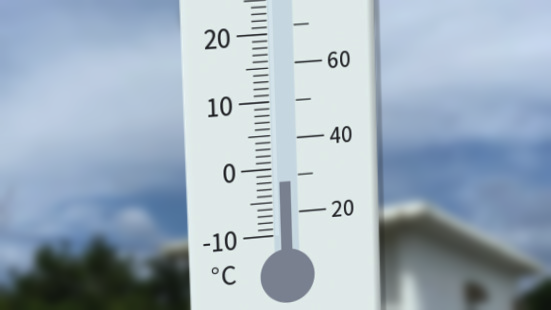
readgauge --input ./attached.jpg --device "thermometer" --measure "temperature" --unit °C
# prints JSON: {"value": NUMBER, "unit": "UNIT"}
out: {"value": -2, "unit": "°C"}
